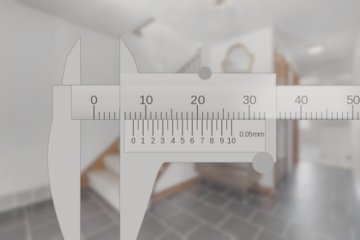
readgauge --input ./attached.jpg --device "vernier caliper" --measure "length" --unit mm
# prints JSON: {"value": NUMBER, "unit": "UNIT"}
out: {"value": 7.6, "unit": "mm"}
